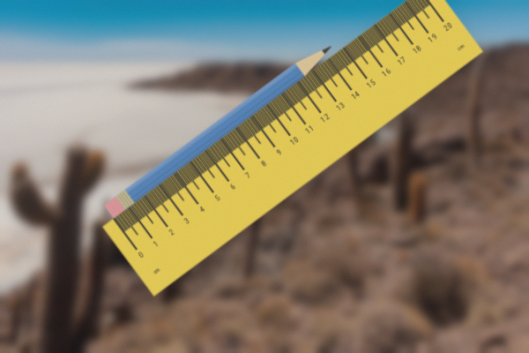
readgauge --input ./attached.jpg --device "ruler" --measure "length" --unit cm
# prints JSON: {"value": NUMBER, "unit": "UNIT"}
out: {"value": 14.5, "unit": "cm"}
